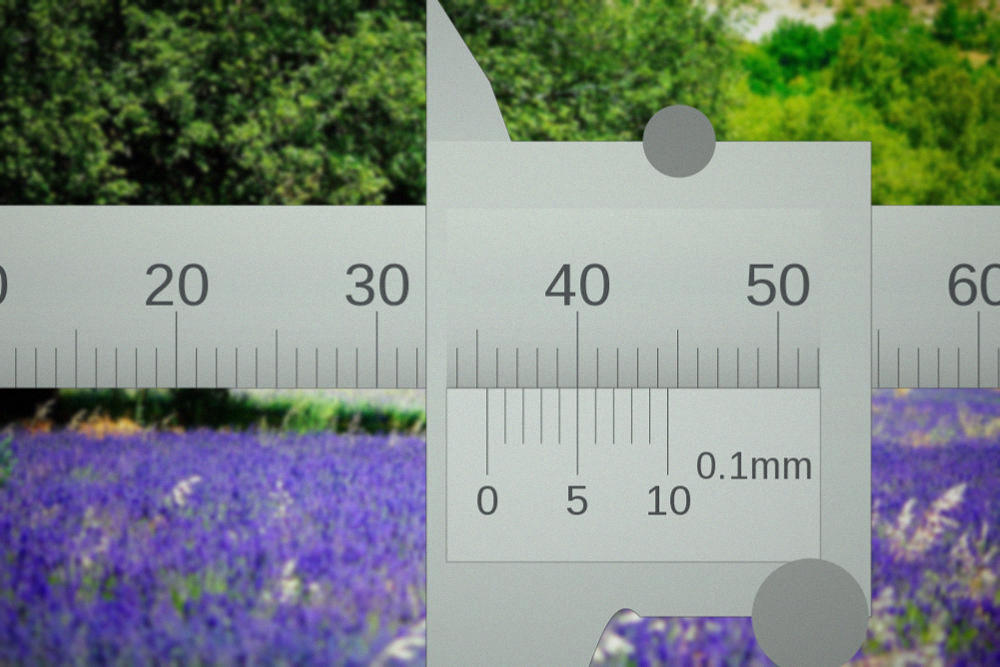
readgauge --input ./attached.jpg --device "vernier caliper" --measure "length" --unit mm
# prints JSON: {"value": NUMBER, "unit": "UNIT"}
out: {"value": 35.5, "unit": "mm"}
